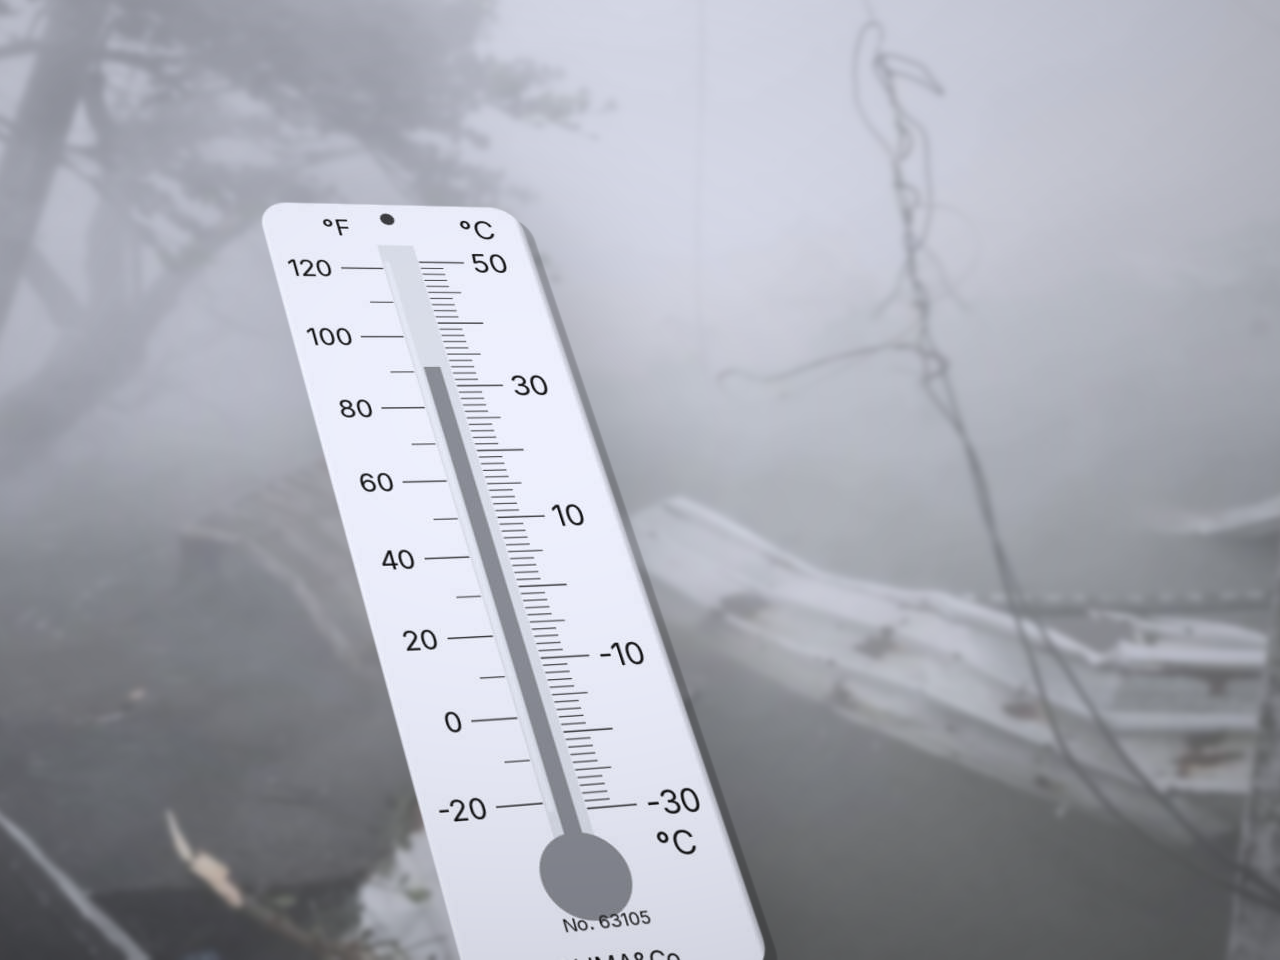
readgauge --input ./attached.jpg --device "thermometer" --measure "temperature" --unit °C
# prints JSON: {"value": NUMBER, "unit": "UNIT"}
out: {"value": 33, "unit": "°C"}
